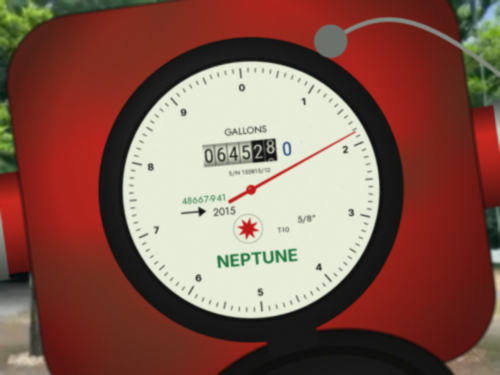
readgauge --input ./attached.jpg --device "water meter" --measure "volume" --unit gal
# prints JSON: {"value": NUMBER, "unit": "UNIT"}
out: {"value": 645281.8, "unit": "gal"}
